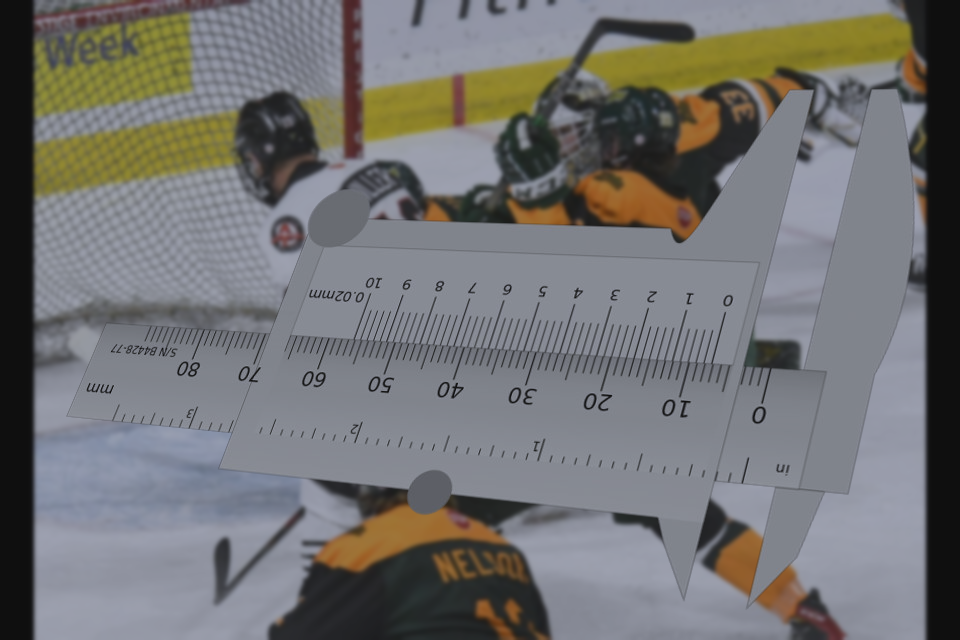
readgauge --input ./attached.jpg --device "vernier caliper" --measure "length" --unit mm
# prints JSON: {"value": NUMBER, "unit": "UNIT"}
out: {"value": 7.2, "unit": "mm"}
